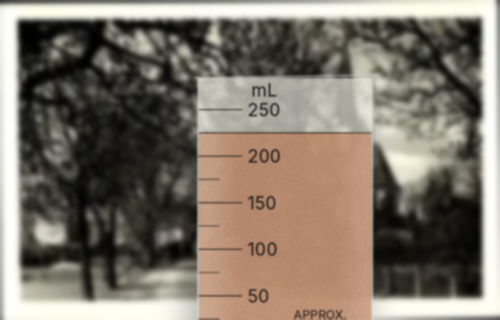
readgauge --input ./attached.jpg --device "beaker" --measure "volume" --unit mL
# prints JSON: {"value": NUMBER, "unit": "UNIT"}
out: {"value": 225, "unit": "mL"}
